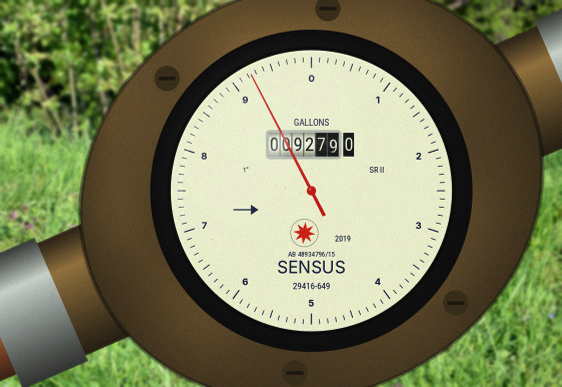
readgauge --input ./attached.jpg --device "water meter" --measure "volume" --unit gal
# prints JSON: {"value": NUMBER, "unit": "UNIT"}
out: {"value": 92789.2, "unit": "gal"}
